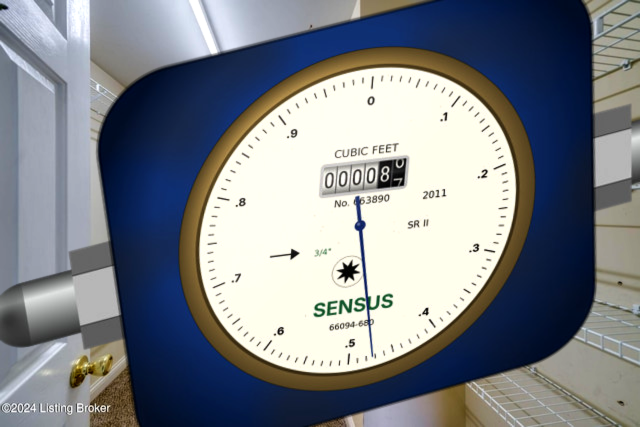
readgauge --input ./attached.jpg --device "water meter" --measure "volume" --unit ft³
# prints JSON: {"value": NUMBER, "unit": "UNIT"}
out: {"value": 86.47, "unit": "ft³"}
